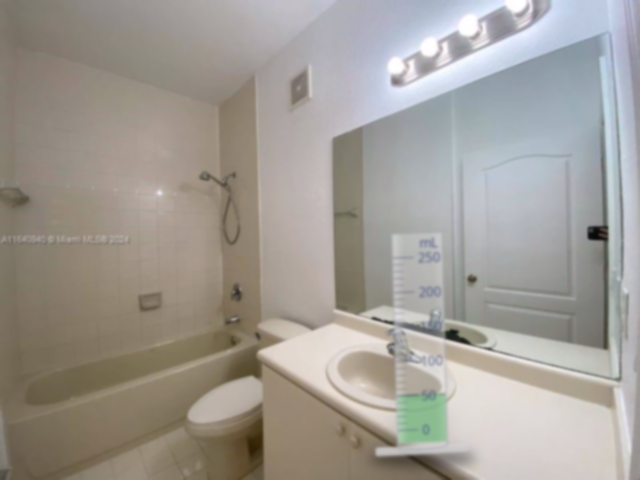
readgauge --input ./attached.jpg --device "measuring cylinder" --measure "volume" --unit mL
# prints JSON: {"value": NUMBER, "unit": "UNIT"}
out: {"value": 50, "unit": "mL"}
